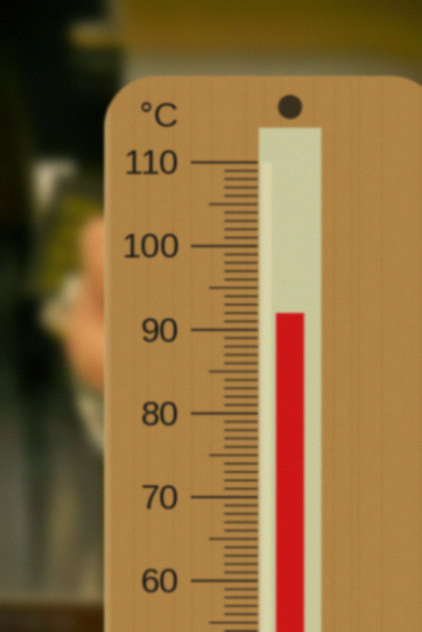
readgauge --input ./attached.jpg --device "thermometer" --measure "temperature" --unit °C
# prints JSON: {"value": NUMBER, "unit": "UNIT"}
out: {"value": 92, "unit": "°C"}
